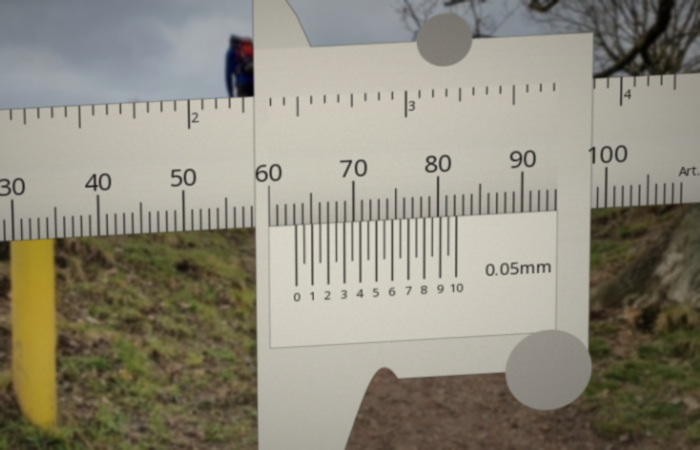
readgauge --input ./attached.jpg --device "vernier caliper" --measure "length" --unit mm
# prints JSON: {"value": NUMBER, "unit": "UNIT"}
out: {"value": 63.2, "unit": "mm"}
